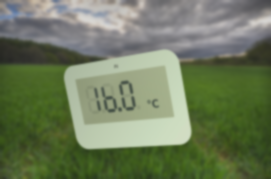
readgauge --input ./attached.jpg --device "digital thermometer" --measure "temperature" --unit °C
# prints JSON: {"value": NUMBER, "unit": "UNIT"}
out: {"value": 16.0, "unit": "°C"}
